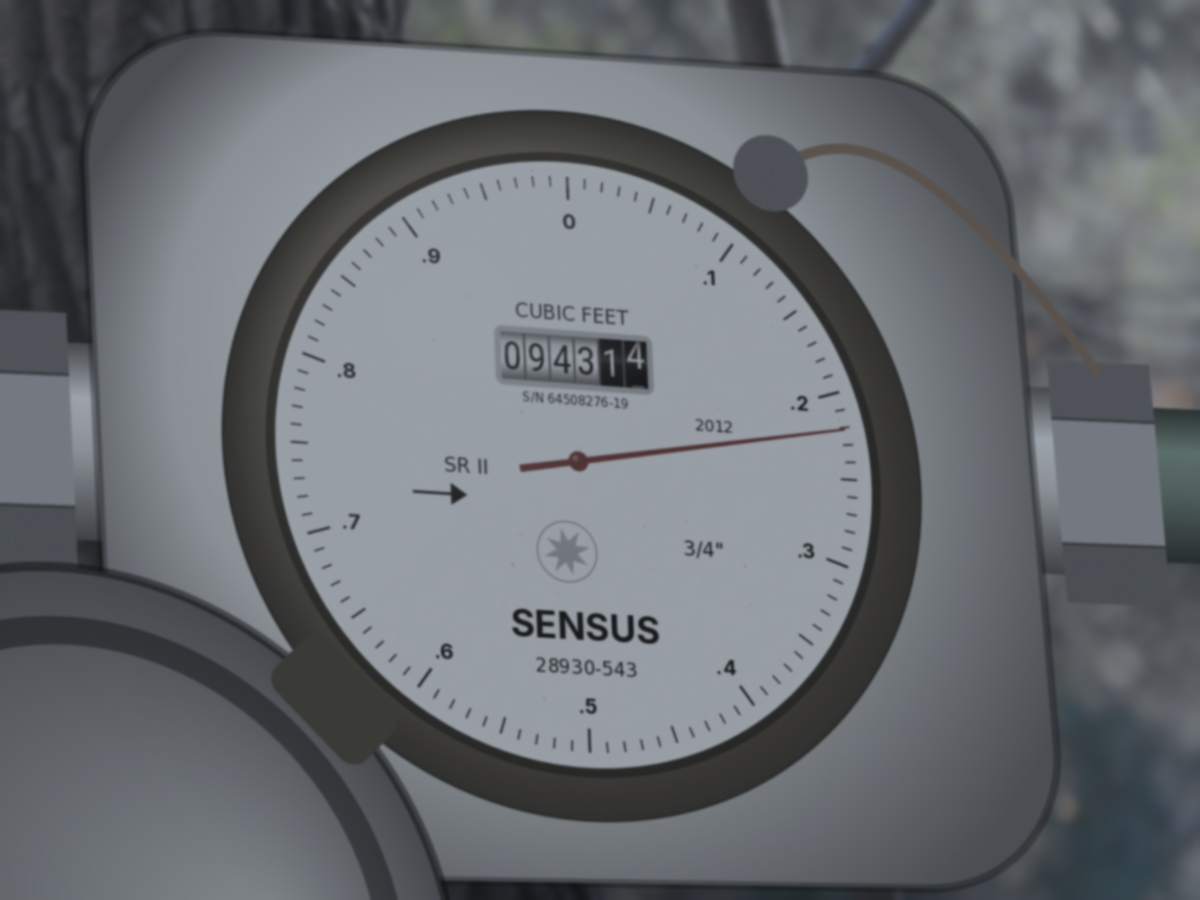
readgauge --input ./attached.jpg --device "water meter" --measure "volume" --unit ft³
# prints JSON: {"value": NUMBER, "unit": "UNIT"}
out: {"value": 94314.22, "unit": "ft³"}
